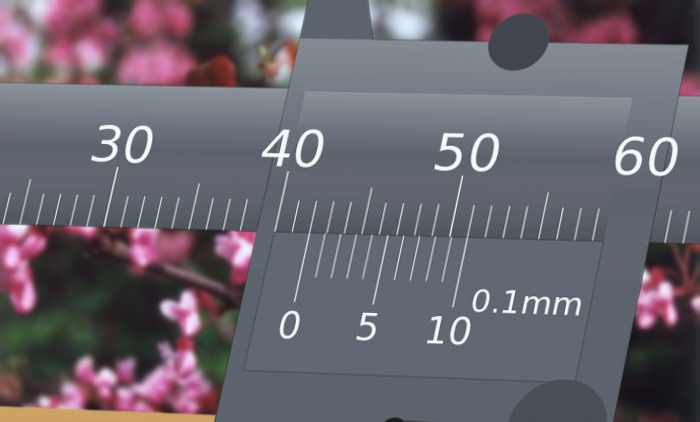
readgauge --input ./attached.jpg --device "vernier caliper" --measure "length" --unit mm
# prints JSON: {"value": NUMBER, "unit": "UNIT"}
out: {"value": 42.0, "unit": "mm"}
